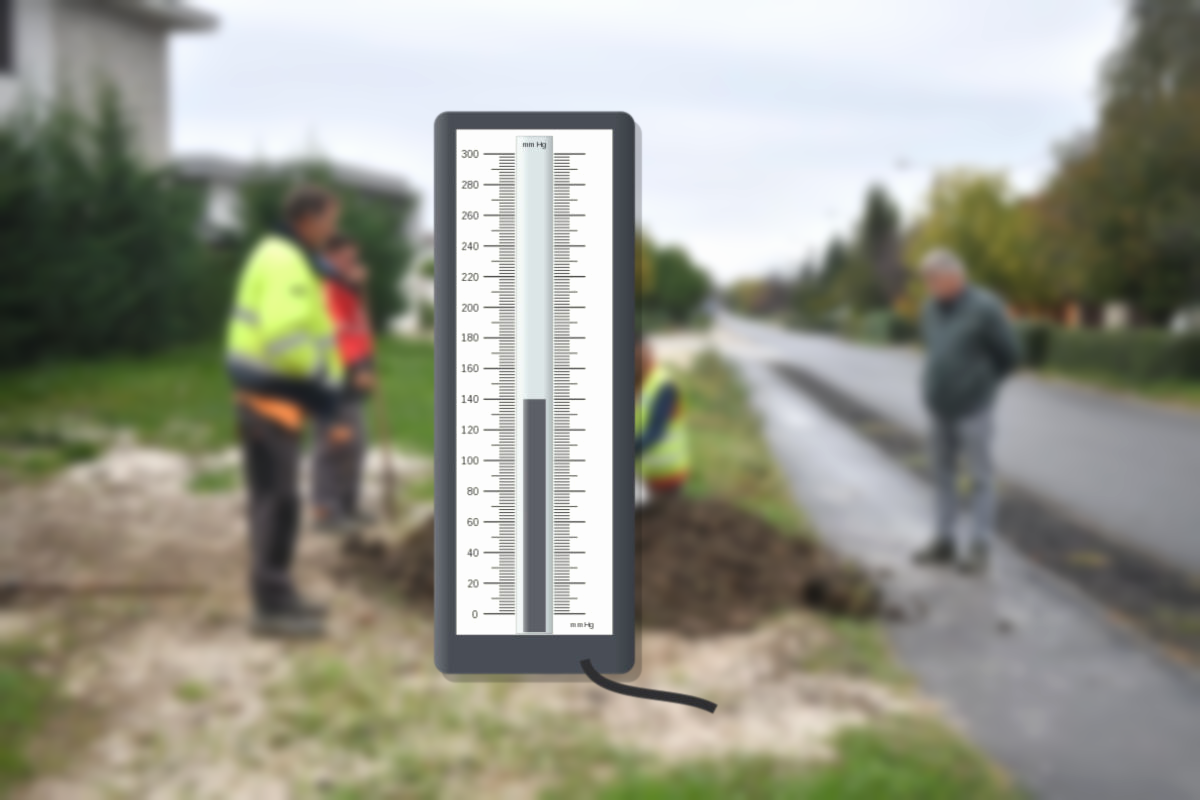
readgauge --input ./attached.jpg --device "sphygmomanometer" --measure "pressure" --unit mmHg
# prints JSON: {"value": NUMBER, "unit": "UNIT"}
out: {"value": 140, "unit": "mmHg"}
